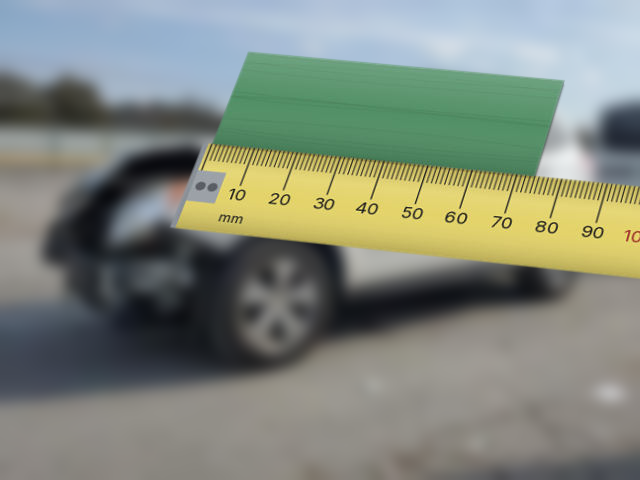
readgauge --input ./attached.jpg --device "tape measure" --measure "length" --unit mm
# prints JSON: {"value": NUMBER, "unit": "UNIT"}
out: {"value": 74, "unit": "mm"}
